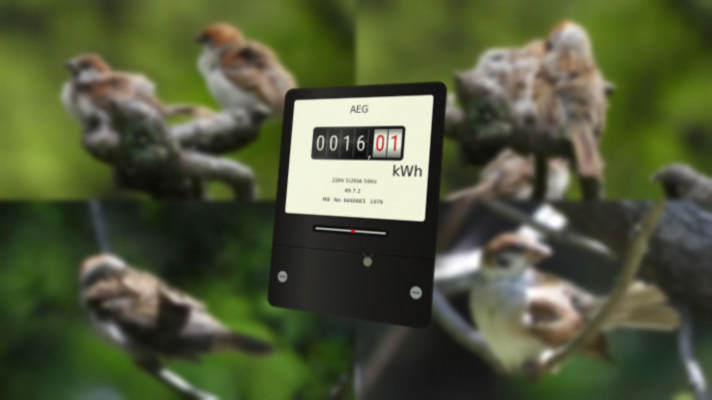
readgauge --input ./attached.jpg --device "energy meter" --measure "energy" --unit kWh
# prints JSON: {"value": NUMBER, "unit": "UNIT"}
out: {"value": 16.01, "unit": "kWh"}
